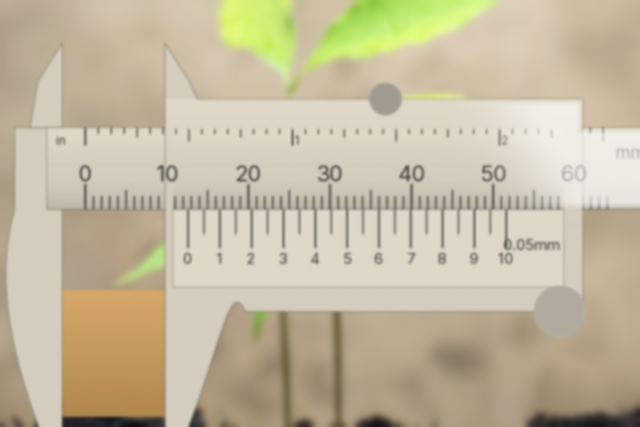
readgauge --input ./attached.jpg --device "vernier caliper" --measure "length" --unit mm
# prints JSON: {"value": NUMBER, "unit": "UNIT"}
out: {"value": 12.6, "unit": "mm"}
